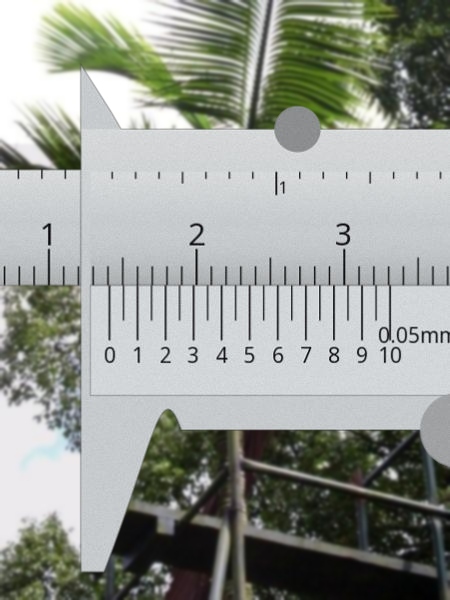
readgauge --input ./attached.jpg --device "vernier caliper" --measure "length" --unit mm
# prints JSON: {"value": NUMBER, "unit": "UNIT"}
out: {"value": 14.1, "unit": "mm"}
